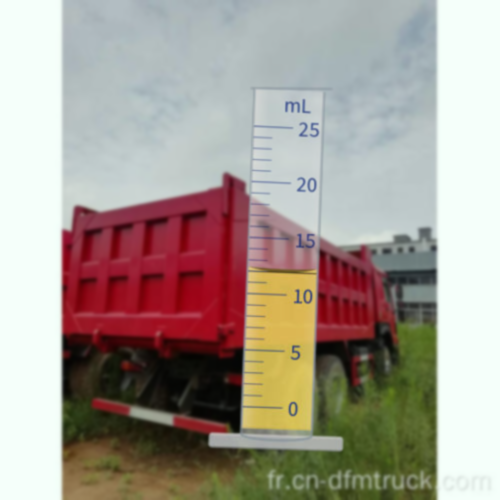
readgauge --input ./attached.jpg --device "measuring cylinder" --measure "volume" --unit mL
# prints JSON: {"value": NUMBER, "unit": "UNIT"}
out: {"value": 12, "unit": "mL"}
